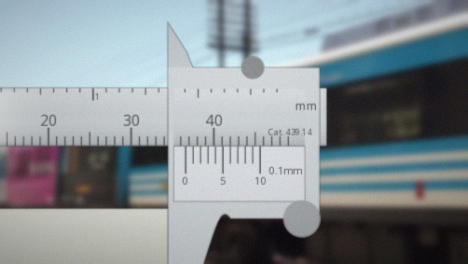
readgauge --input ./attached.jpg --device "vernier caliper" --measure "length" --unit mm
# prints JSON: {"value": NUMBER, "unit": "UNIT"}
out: {"value": 36.6, "unit": "mm"}
